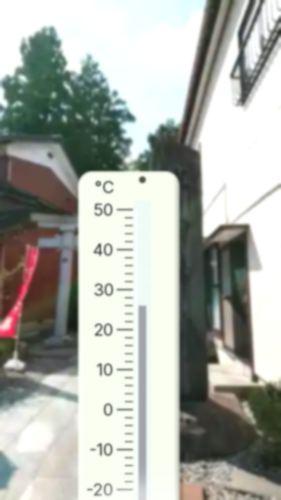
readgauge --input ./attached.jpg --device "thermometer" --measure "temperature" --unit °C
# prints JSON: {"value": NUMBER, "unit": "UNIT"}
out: {"value": 26, "unit": "°C"}
